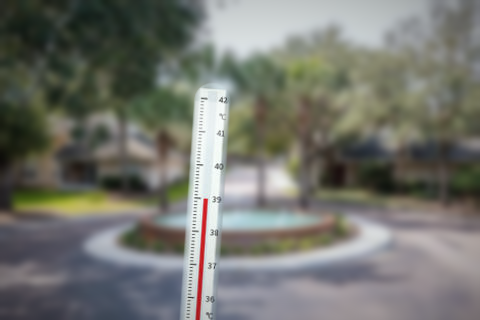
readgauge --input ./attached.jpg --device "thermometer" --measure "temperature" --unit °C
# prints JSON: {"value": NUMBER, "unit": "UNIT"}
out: {"value": 39, "unit": "°C"}
